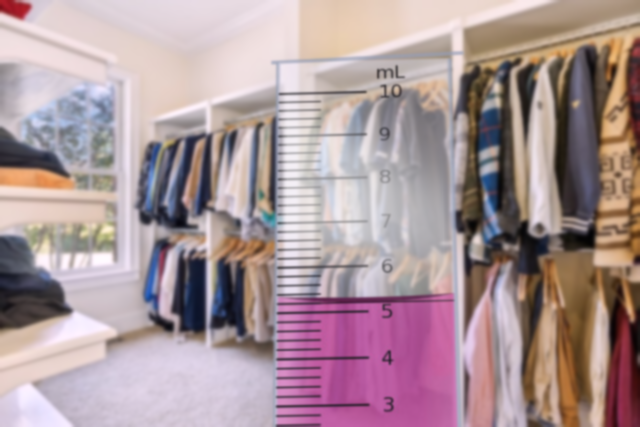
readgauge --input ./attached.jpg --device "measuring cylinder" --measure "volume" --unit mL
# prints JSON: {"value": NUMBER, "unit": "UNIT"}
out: {"value": 5.2, "unit": "mL"}
